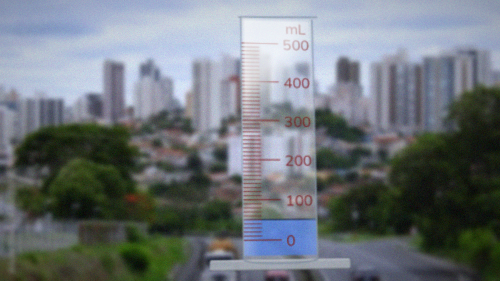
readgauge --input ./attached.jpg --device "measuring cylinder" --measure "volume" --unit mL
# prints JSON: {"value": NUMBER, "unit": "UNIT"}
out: {"value": 50, "unit": "mL"}
